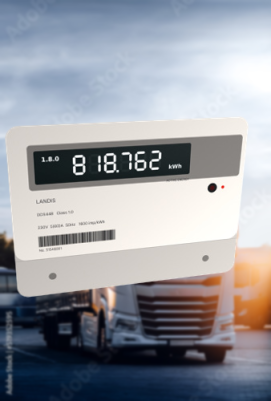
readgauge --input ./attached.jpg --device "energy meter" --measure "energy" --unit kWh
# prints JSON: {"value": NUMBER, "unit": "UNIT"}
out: {"value": 818.762, "unit": "kWh"}
